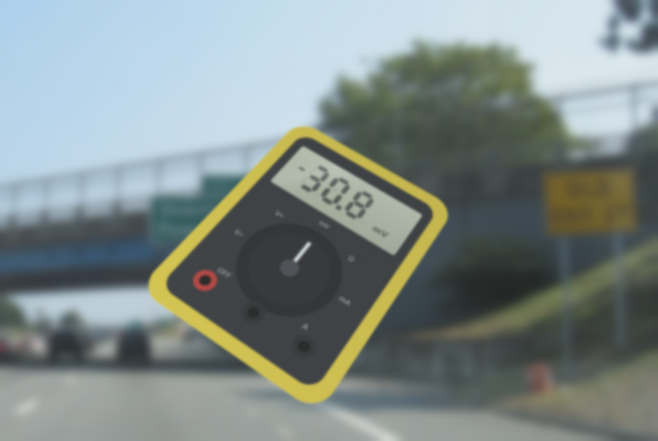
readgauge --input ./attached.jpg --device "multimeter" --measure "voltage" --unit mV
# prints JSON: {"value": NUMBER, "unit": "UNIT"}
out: {"value": -30.8, "unit": "mV"}
